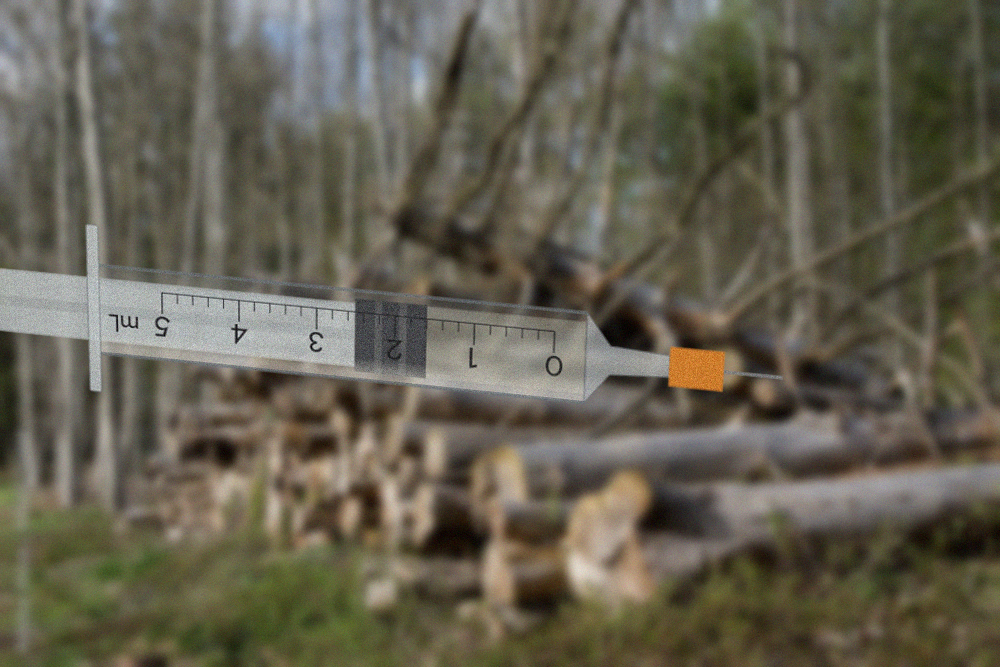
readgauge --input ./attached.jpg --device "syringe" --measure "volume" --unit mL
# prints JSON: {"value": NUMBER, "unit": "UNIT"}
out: {"value": 1.6, "unit": "mL"}
